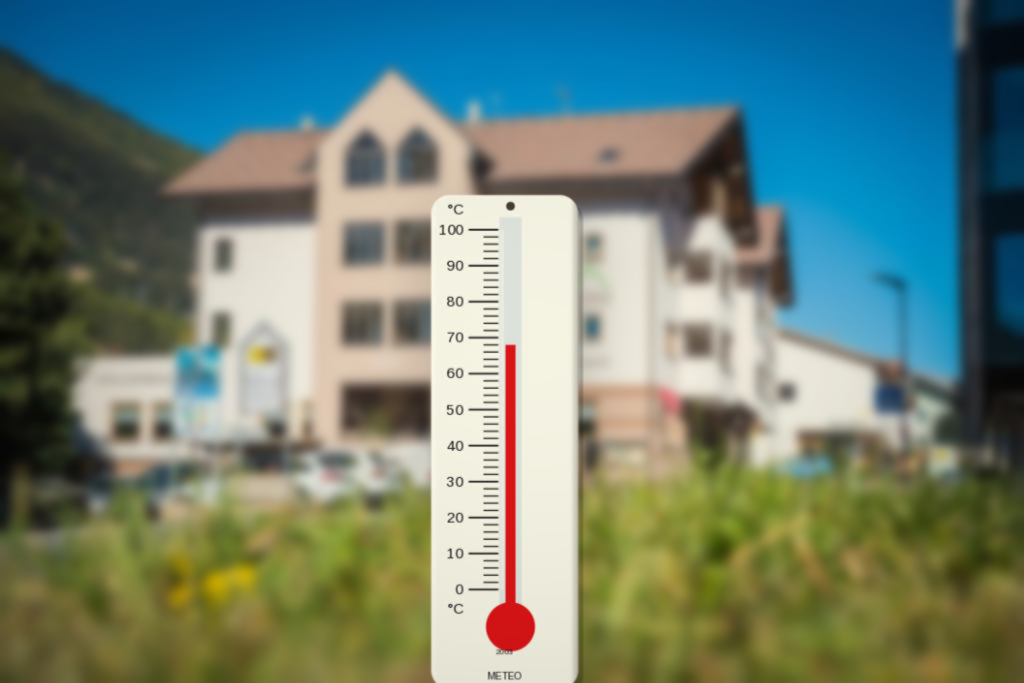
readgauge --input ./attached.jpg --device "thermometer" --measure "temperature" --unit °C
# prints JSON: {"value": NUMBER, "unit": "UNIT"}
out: {"value": 68, "unit": "°C"}
